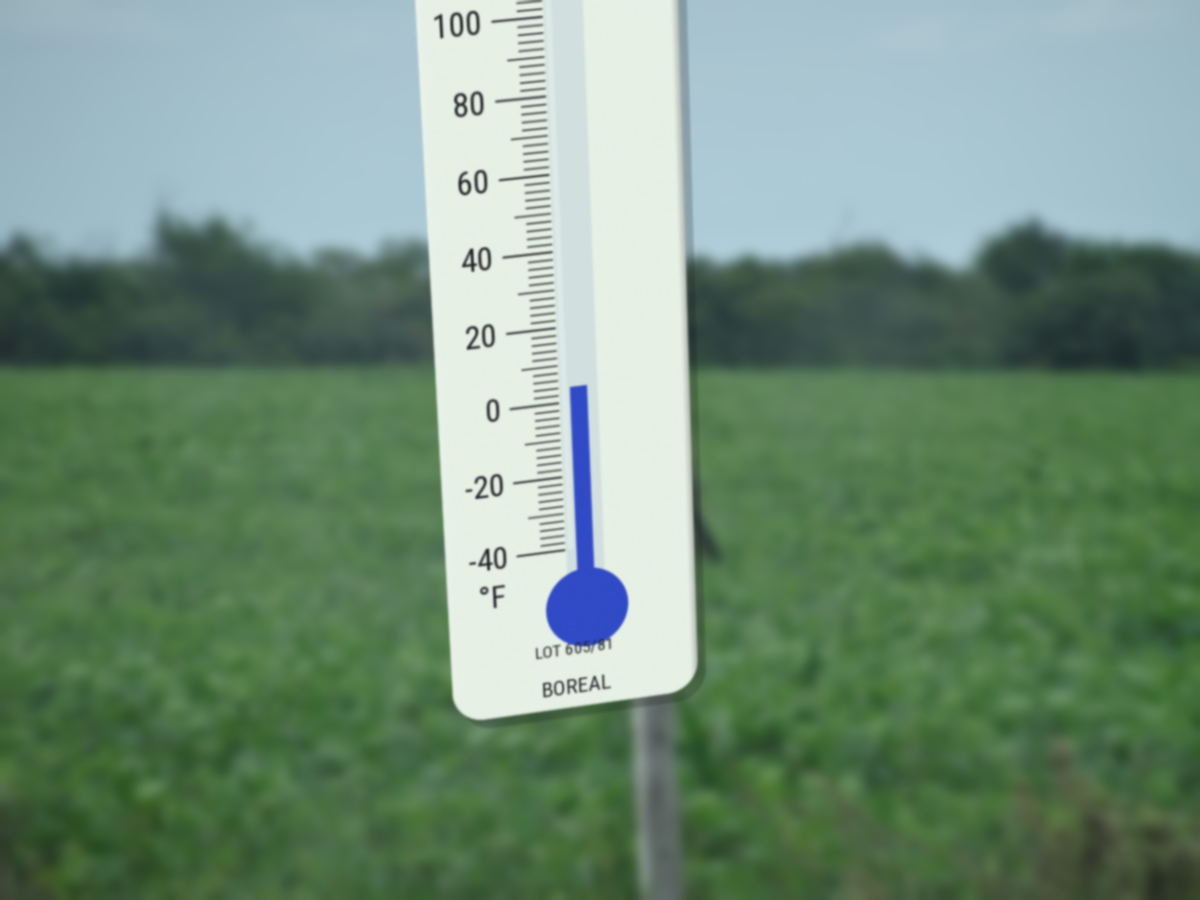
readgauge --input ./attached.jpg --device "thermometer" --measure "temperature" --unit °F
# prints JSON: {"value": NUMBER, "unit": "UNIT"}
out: {"value": 4, "unit": "°F"}
